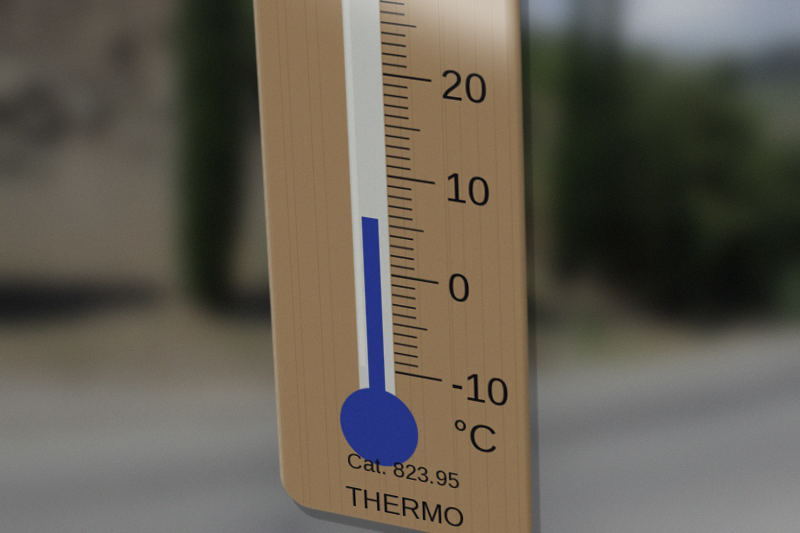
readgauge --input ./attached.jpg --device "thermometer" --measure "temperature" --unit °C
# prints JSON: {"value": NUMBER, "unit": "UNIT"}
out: {"value": 5.5, "unit": "°C"}
